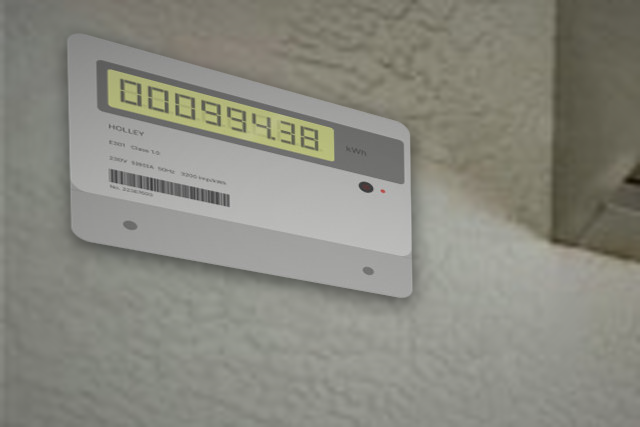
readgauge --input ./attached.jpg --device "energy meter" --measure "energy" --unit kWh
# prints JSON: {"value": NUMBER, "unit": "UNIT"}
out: {"value": 994.38, "unit": "kWh"}
